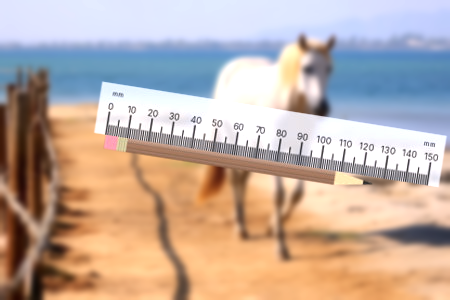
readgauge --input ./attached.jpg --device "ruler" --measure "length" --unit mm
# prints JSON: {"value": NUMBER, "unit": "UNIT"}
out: {"value": 125, "unit": "mm"}
